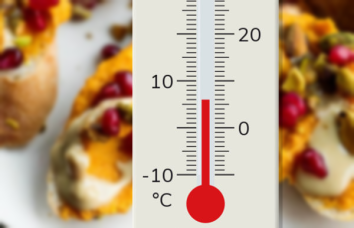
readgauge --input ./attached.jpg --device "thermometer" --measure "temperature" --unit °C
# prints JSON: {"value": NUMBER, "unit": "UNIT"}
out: {"value": 6, "unit": "°C"}
